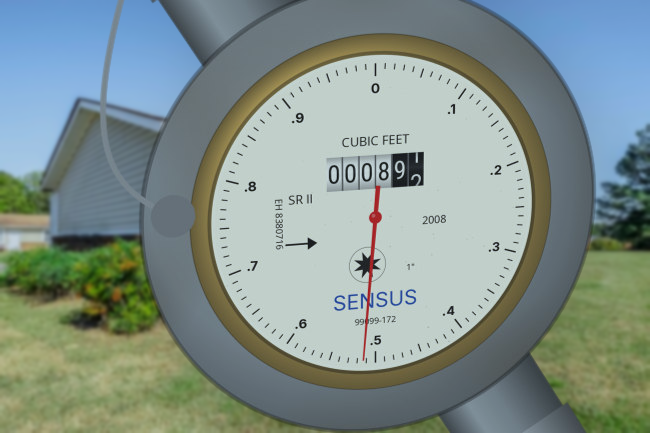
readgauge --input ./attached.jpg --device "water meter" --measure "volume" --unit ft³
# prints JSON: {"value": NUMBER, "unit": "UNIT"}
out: {"value": 891.51, "unit": "ft³"}
